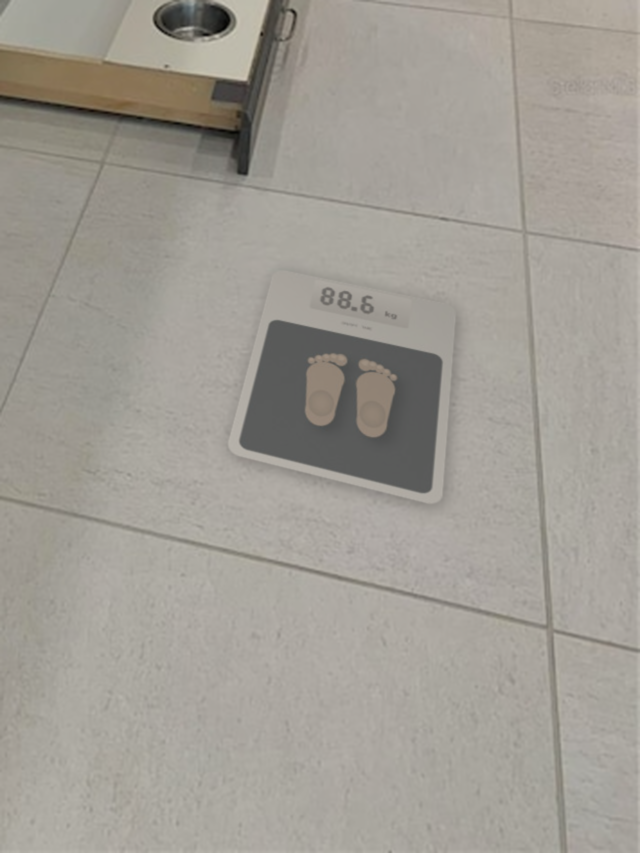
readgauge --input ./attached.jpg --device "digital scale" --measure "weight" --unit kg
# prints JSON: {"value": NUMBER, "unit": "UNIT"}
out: {"value": 88.6, "unit": "kg"}
